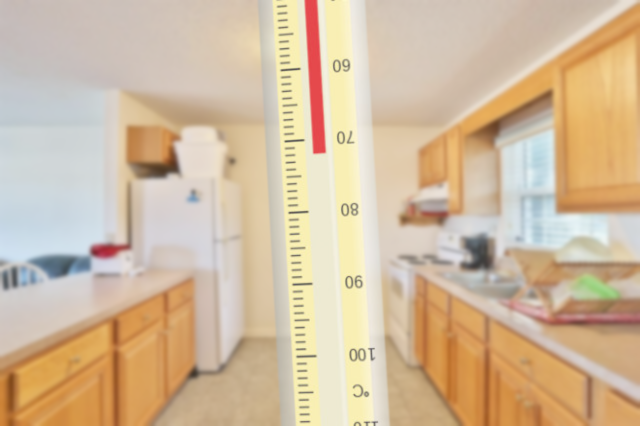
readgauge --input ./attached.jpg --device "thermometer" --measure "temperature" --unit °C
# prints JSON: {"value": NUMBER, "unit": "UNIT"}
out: {"value": 72, "unit": "°C"}
